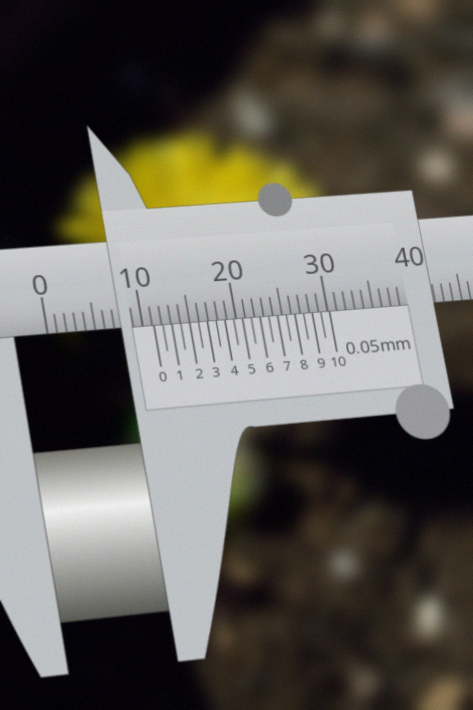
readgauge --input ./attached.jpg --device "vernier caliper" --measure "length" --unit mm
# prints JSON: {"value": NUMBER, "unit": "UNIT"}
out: {"value": 11.2, "unit": "mm"}
